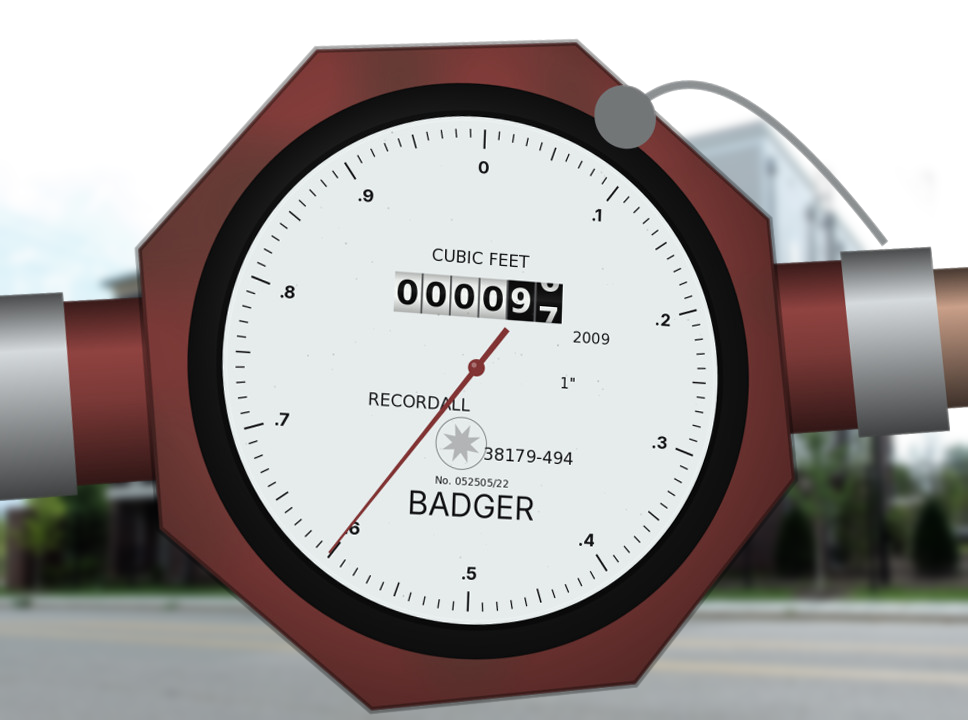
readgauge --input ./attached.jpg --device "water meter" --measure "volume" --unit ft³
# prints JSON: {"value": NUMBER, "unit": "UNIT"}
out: {"value": 96.60, "unit": "ft³"}
